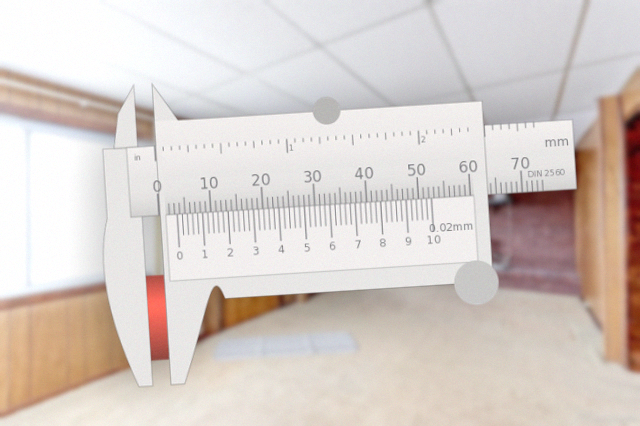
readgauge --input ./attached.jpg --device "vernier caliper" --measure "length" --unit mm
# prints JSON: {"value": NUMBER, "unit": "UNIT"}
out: {"value": 3.5, "unit": "mm"}
